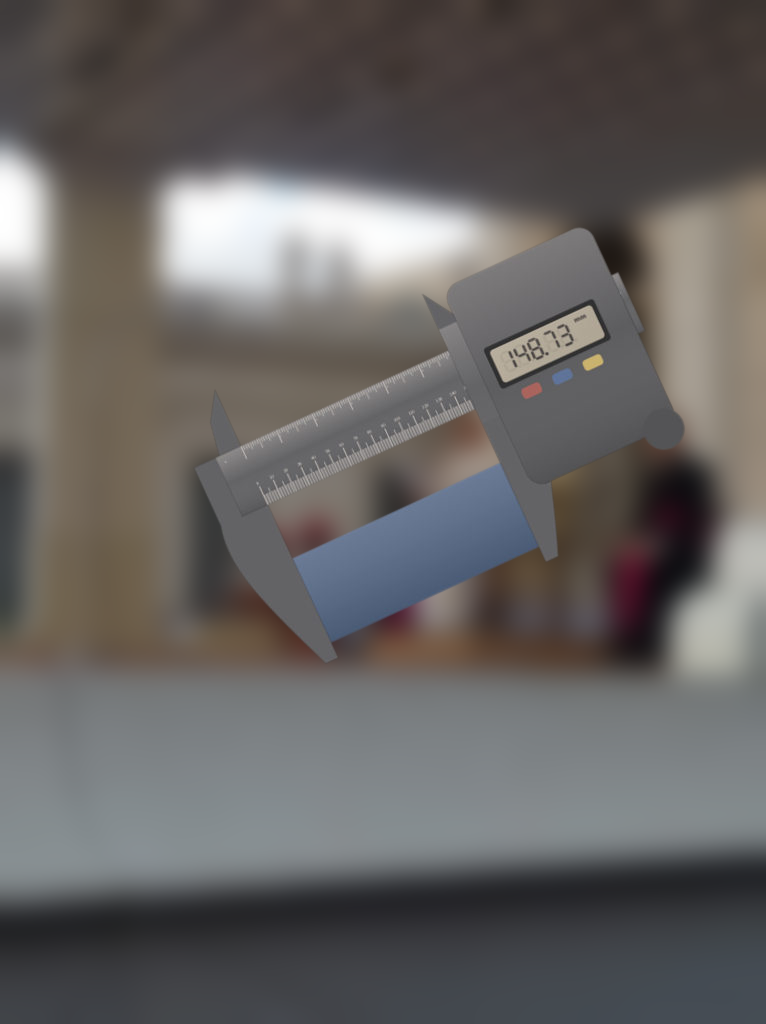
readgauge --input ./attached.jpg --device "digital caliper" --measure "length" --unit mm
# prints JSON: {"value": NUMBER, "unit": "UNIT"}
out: {"value": 148.73, "unit": "mm"}
